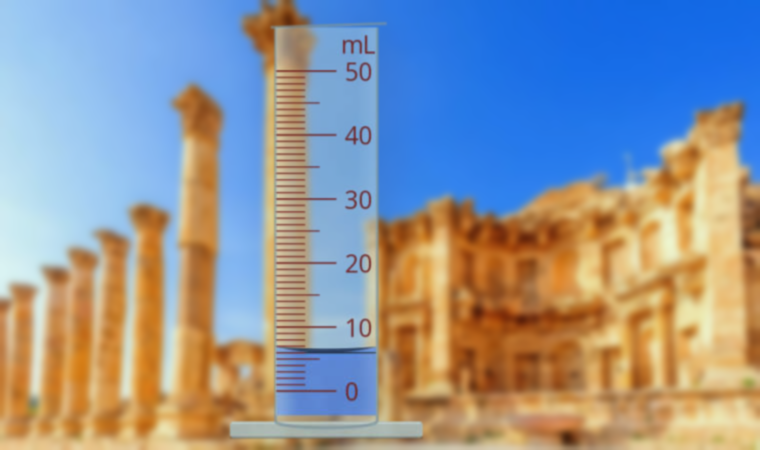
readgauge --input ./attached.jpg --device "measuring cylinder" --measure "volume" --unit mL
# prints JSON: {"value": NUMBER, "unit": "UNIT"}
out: {"value": 6, "unit": "mL"}
